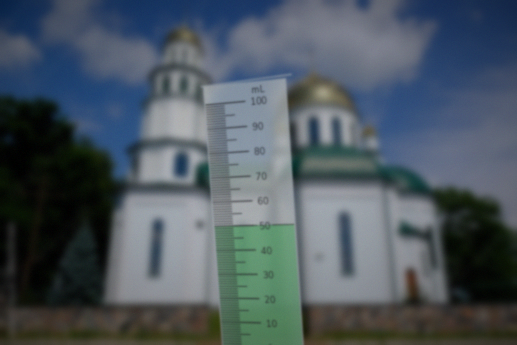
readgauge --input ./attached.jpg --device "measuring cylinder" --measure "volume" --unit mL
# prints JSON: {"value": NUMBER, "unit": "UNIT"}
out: {"value": 50, "unit": "mL"}
